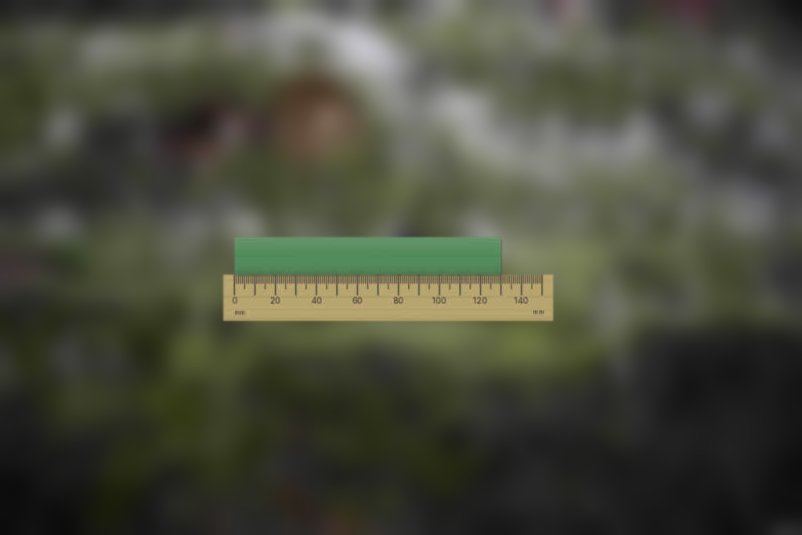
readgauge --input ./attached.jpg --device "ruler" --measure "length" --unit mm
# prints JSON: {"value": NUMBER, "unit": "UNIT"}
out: {"value": 130, "unit": "mm"}
